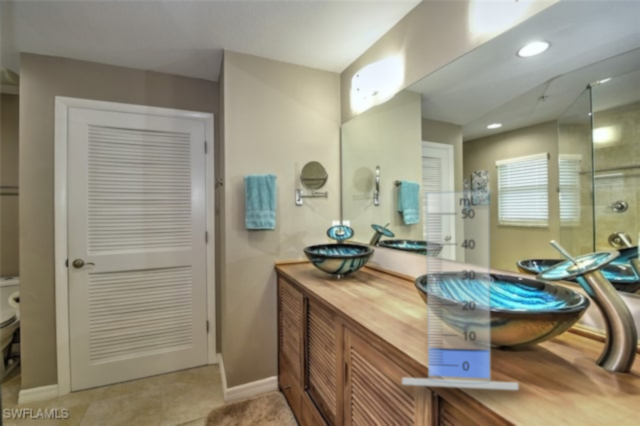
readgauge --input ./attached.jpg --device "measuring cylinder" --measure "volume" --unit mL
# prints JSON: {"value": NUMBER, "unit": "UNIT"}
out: {"value": 5, "unit": "mL"}
